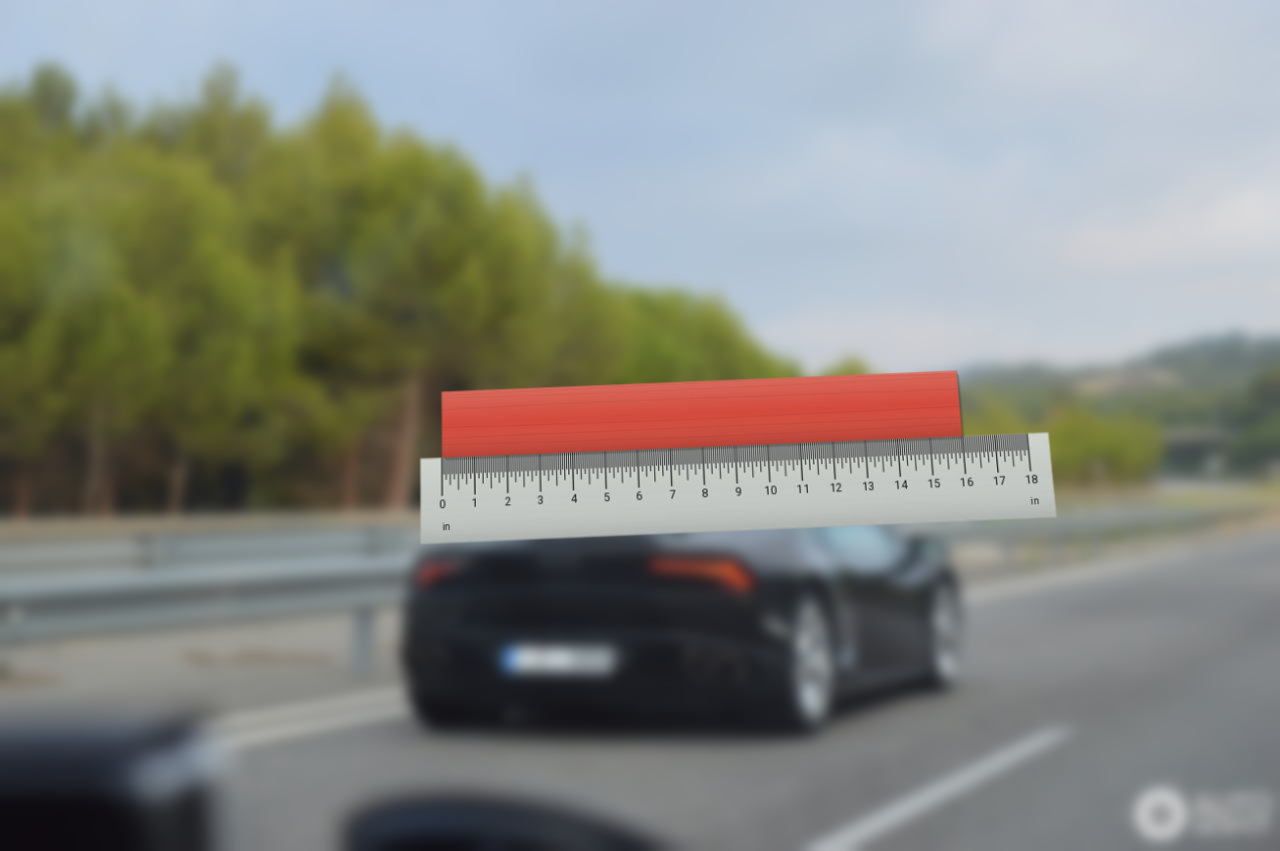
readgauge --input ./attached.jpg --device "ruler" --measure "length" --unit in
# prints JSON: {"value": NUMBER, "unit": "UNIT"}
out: {"value": 16, "unit": "in"}
